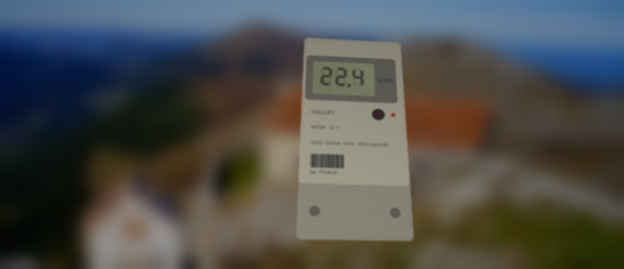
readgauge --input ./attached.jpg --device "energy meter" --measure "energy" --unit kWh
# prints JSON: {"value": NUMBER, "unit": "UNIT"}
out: {"value": 22.4, "unit": "kWh"}
